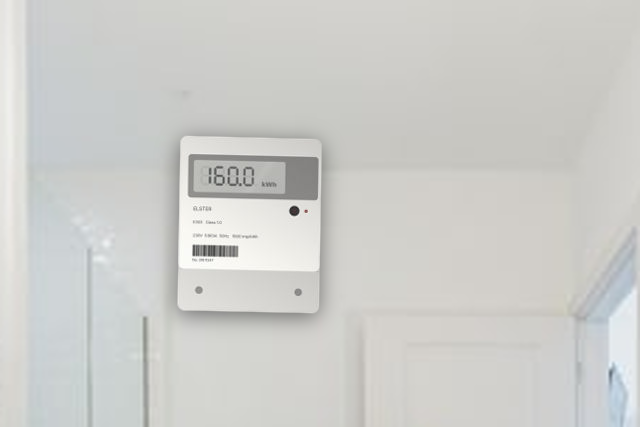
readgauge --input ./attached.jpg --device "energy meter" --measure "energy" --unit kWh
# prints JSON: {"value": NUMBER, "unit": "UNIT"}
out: {"value": 160.0, "unit": "kWh"}
